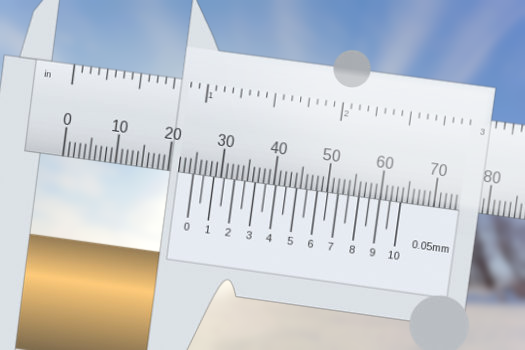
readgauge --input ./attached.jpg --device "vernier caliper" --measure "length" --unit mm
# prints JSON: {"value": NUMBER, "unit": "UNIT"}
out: {"value": 24.8, "unit": "mm"}
